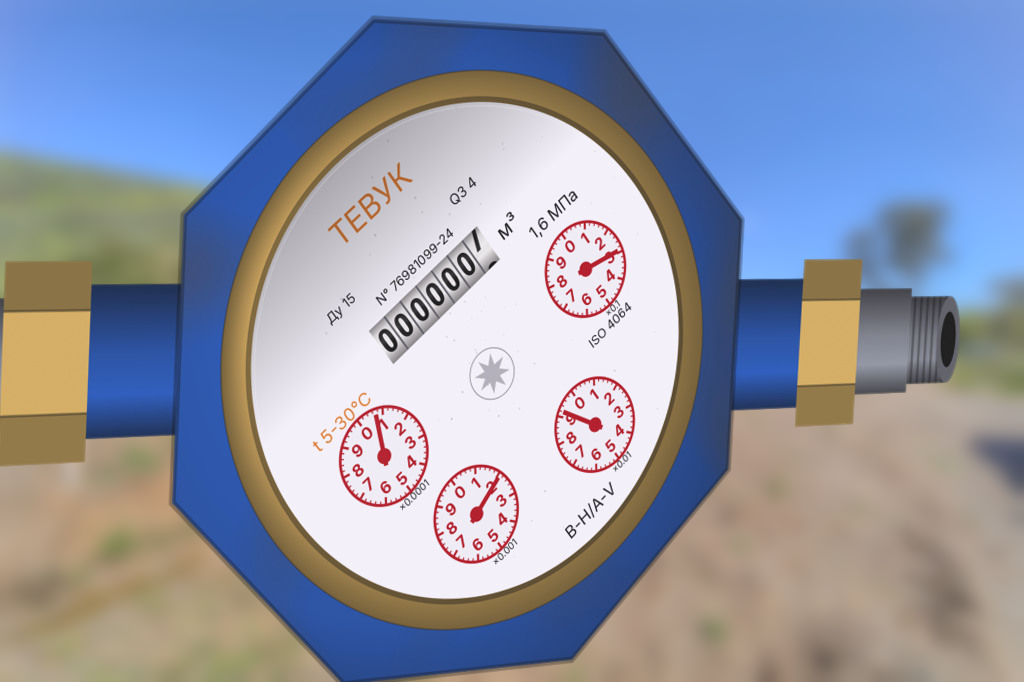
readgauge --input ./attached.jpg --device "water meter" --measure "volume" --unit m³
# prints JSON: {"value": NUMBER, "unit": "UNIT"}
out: {"value": 7.2920, "unit": "m³"}
